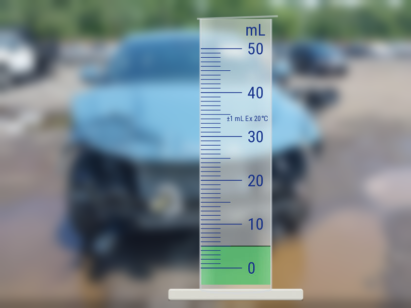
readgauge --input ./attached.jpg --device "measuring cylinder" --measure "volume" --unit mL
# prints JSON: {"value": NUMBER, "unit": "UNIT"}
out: {"value": 5, "unit": "mL"}
